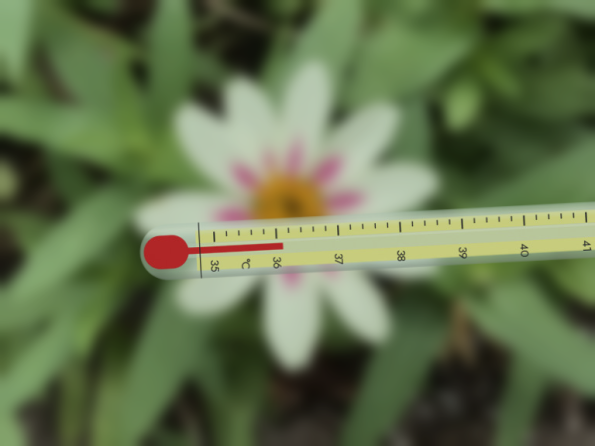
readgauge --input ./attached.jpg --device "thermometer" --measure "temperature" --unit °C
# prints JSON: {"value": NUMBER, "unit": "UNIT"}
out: {"value": 36.1, "unit": "°C"}
